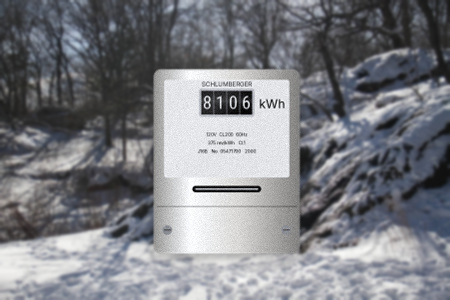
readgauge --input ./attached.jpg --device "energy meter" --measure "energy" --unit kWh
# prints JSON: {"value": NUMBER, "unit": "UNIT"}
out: {"value": 8106, "unit": "kWh"}
